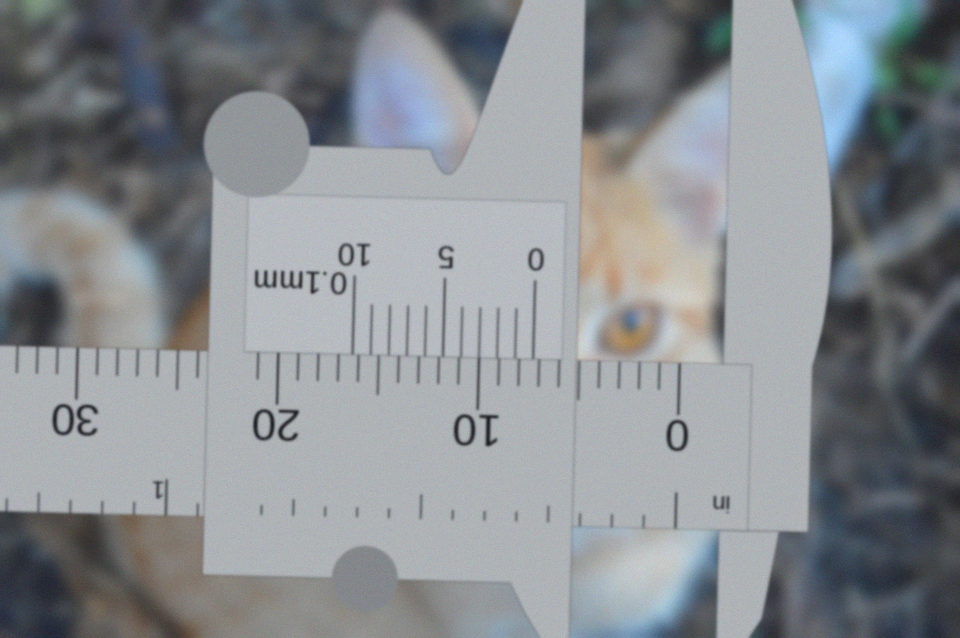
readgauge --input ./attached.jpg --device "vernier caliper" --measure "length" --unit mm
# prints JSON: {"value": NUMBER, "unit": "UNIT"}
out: {"value": 7.3, "unit": "mm"}
